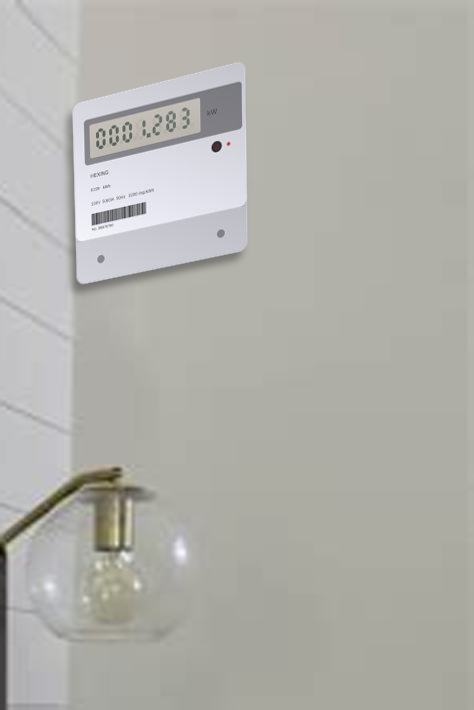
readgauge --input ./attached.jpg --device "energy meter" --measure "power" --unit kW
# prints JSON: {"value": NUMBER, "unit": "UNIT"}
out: {"value": 1.283, "unit": "kW"}
